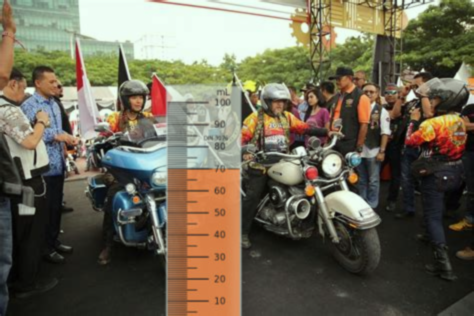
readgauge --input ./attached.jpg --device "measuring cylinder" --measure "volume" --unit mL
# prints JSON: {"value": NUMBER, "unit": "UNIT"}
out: {"value": 70, "unit": "mL"}
